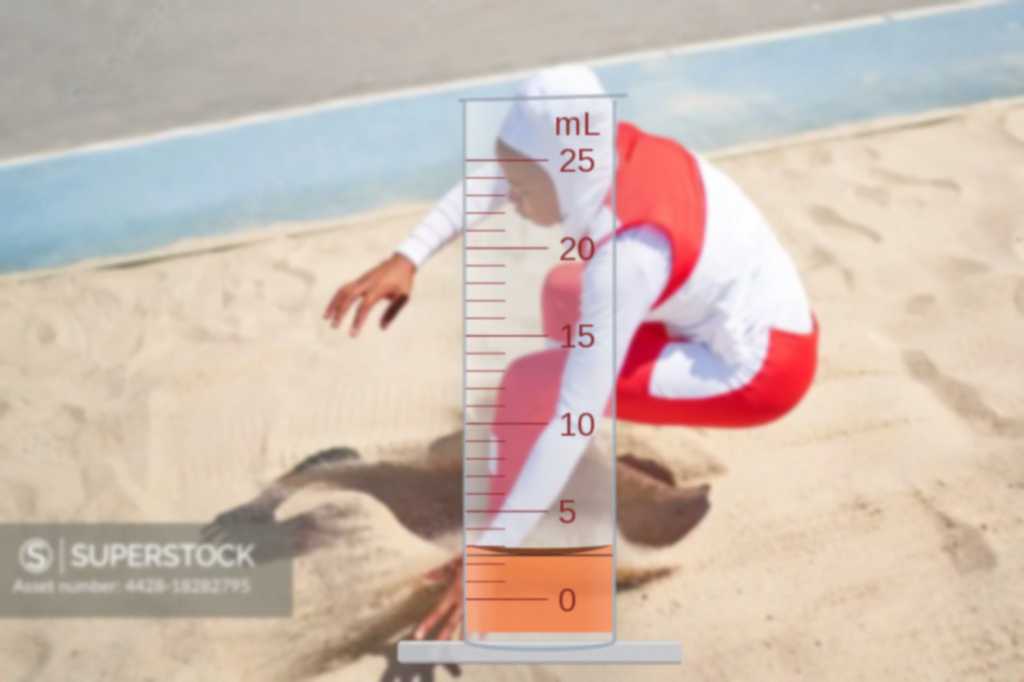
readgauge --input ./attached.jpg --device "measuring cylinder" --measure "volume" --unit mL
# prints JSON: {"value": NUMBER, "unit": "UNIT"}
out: {"value": 2.5, "unit": "mL"}
